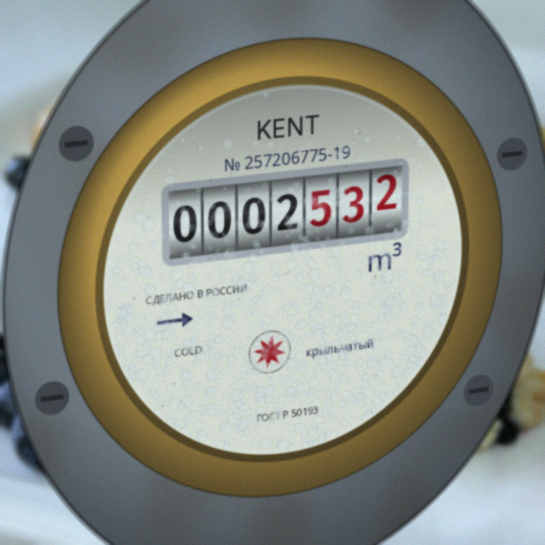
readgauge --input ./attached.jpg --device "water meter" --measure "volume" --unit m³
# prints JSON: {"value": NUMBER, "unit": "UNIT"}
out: {"value": 2.532, "unit": "m³"}
